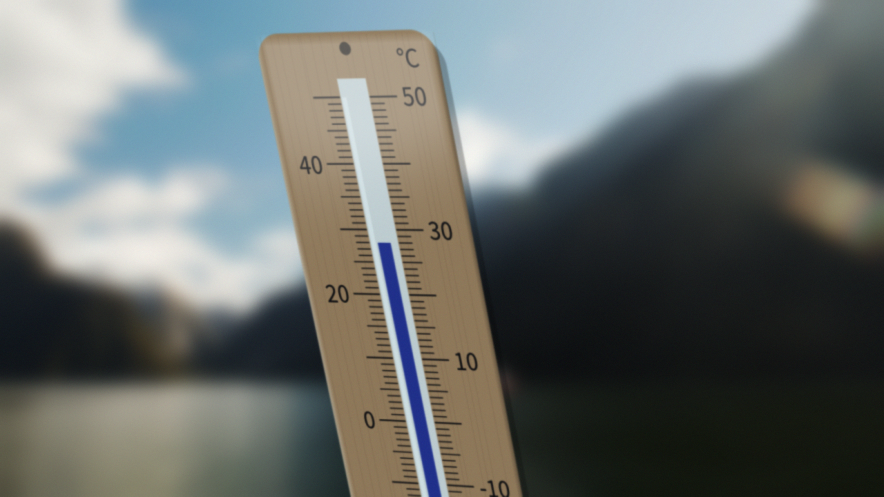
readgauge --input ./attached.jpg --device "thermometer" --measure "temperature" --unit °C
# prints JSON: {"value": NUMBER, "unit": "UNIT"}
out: {"value": 28, "unit": "°C"}
